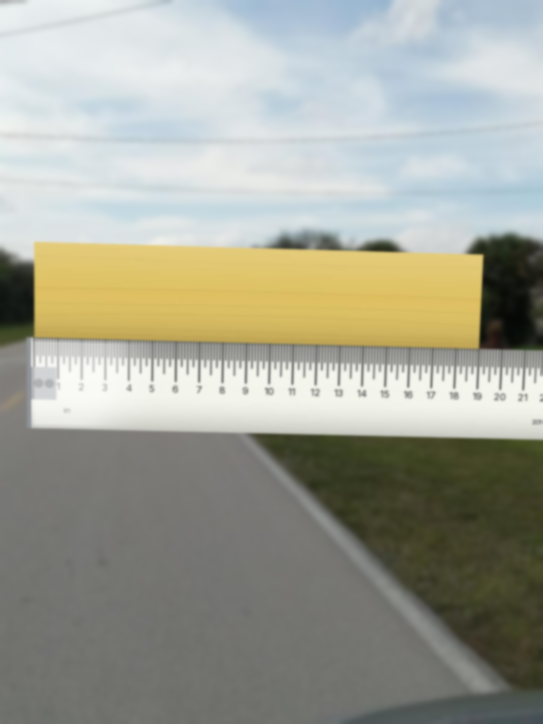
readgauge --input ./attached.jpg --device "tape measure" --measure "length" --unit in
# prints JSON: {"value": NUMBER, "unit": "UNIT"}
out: {"value": 19, "unit": "in"}
